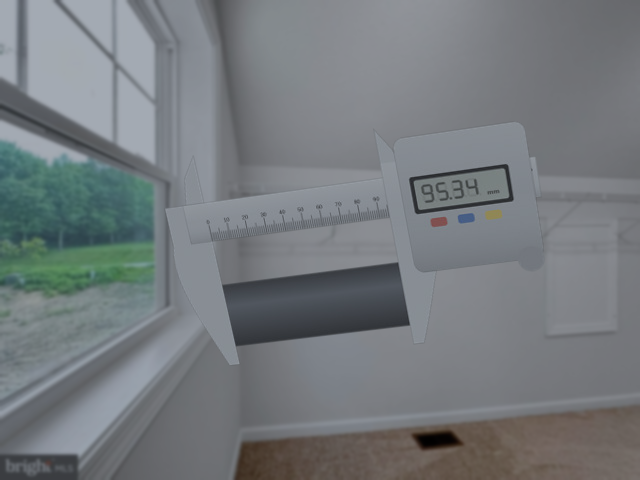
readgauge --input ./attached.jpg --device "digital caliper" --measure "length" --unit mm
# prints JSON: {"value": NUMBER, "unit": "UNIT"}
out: {"value": 95.34, "unit": "mm"}
